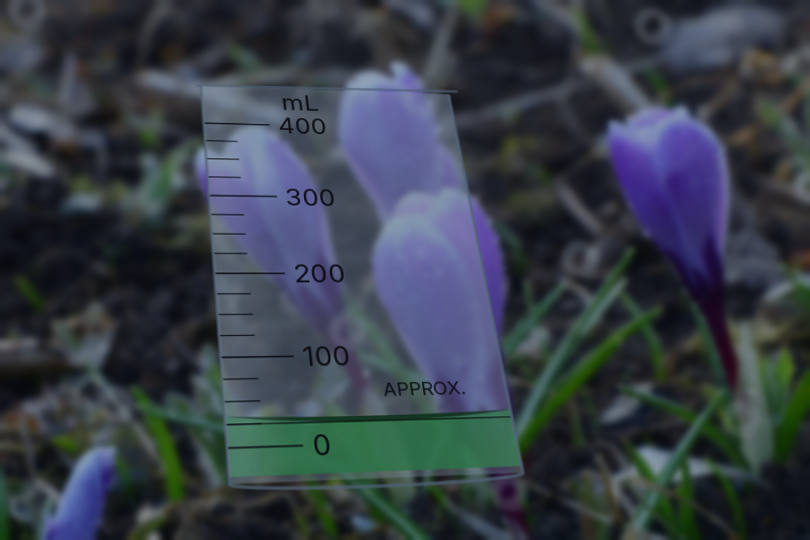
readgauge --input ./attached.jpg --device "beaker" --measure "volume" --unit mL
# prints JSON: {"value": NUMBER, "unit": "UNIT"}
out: {"value": 25, "unit": "mL"}
